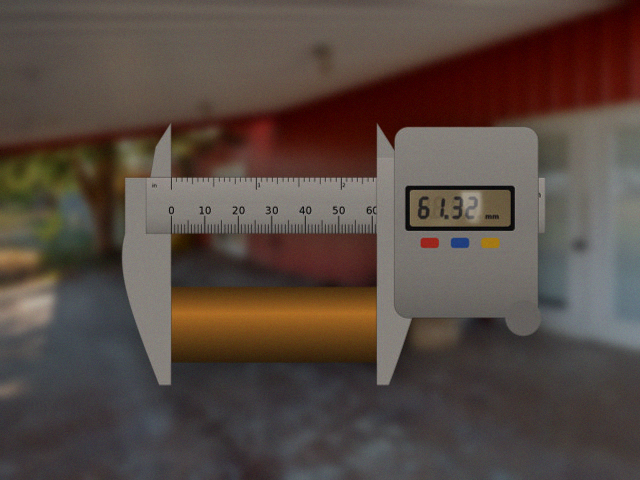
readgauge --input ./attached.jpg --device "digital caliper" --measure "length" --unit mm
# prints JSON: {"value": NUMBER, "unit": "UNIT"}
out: {"value": 61.32, "unit": "mm"}
